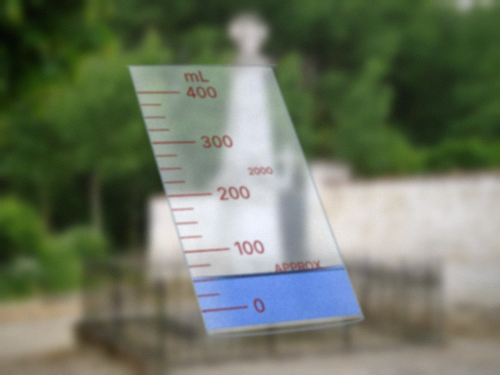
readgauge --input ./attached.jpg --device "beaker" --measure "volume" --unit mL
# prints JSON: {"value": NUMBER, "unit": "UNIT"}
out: {"value": 50, "unit": "mL"}
